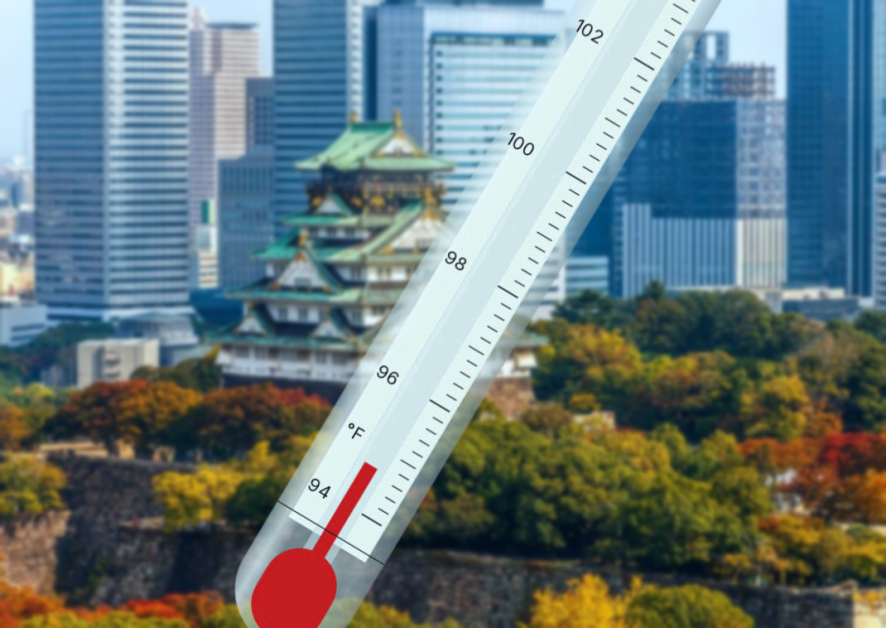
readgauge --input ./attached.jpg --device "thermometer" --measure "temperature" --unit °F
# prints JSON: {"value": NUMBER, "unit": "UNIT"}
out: {"value": 94.7, "unit": "°F"}
